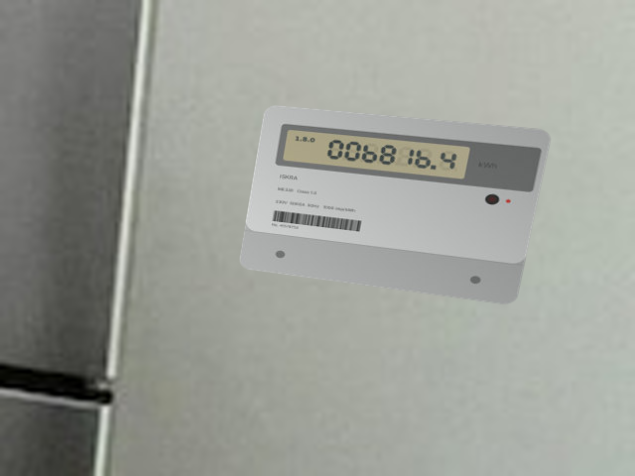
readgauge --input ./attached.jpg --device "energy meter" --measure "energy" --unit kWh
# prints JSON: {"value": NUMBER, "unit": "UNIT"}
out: {"value": 6816.4, "unit": "kWh"}
